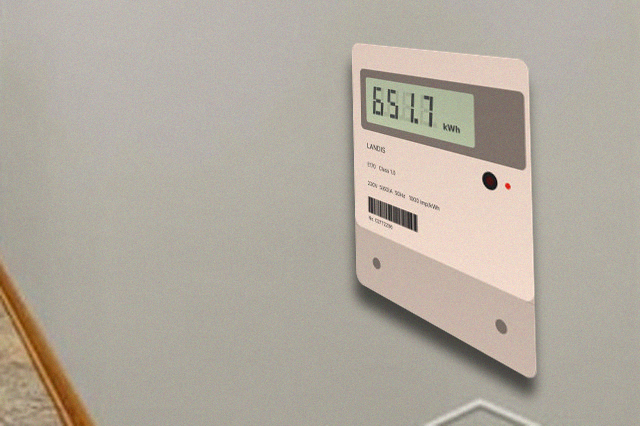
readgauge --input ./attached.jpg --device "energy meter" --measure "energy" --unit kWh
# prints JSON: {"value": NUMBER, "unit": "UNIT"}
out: {"value": 651.7, "unit": "kWh"}
